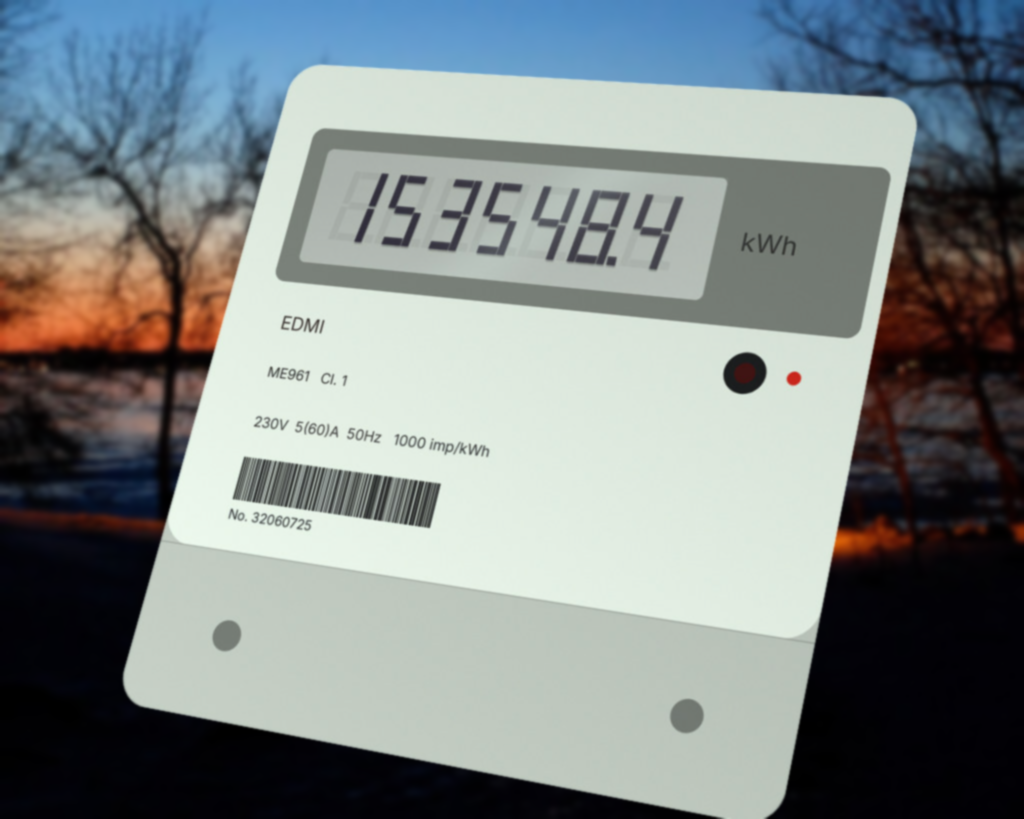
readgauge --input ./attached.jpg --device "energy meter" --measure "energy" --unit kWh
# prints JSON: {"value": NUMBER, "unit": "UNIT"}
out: {"value": 153548.4, "unit": "kWh"}
